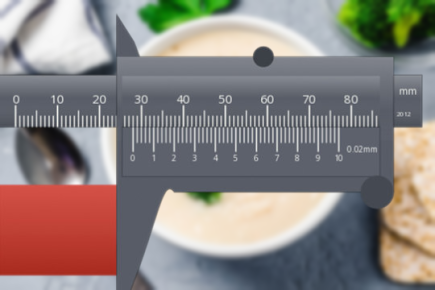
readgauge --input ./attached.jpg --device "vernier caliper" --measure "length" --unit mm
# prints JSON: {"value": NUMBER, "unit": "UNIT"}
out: {"value": 28.0, "unit": "mm"}
